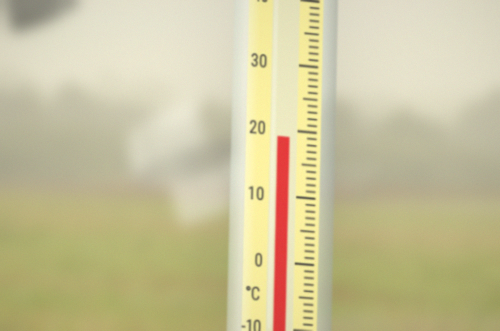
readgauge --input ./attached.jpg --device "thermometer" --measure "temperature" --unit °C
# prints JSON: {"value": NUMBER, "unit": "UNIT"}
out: {"value": 19, "unit": "°C"}
